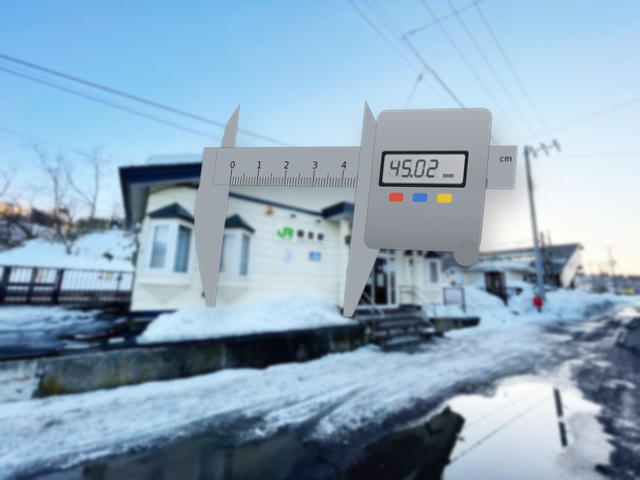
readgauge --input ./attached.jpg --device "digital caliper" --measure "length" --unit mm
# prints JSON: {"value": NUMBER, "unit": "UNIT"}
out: {"value": 45.02, "unit": "mm"}
